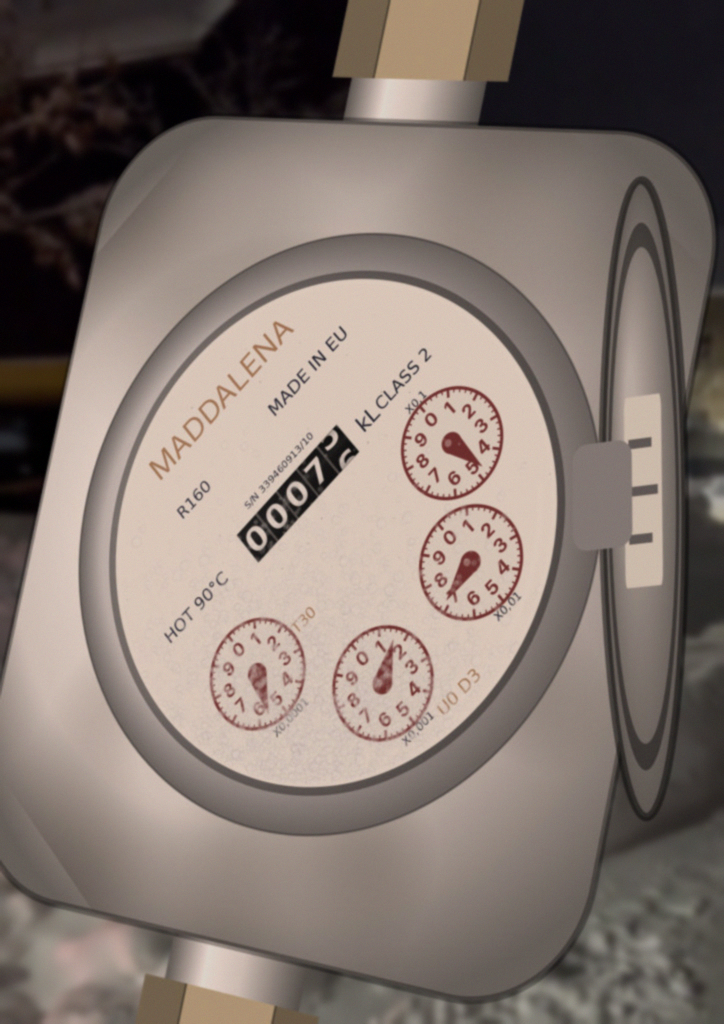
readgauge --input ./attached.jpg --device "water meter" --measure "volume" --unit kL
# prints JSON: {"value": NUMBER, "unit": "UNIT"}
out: {"value": 75.4715, "unit": "kL"}
